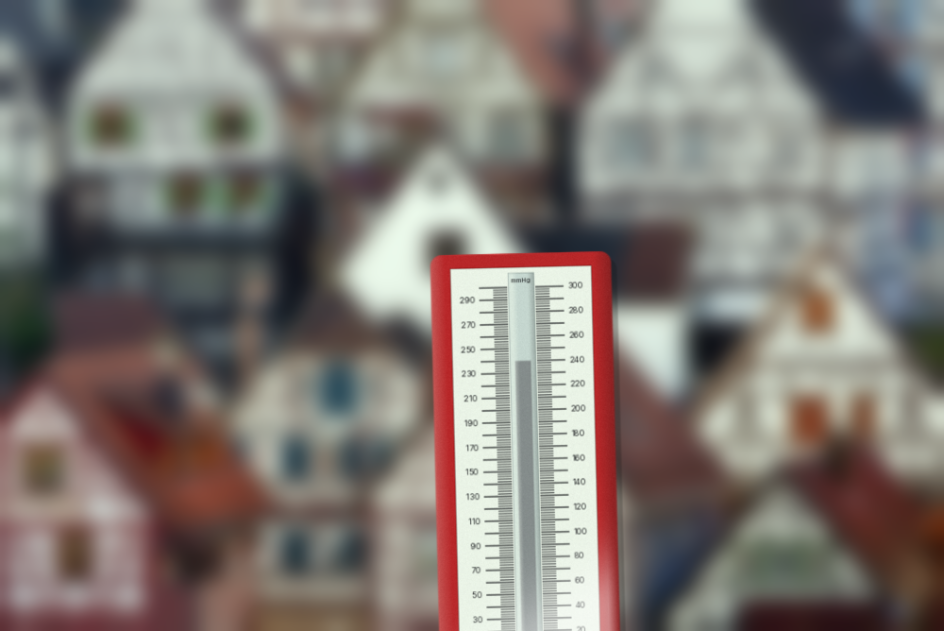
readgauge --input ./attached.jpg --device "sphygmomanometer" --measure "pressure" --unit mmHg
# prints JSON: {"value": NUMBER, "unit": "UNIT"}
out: {"value": 240, "unit": "mmHg"}
